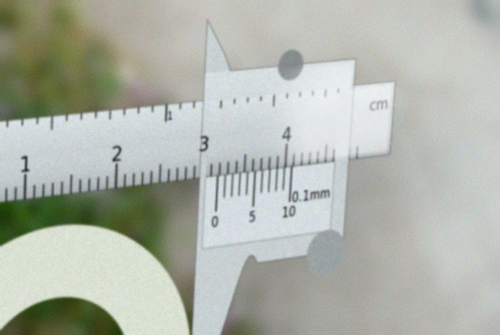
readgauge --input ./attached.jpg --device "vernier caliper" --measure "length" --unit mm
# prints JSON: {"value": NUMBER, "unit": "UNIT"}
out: {"value": 31.8, "unit": "mm"}
